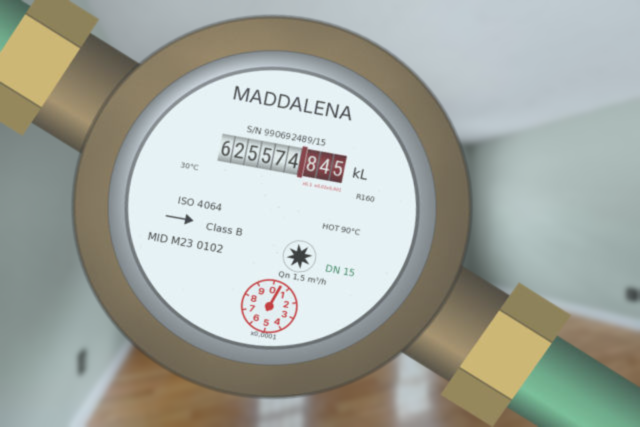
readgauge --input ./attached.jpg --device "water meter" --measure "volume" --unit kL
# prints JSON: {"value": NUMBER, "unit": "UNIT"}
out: {"value": 625574.8450, "unit": "kL"}
